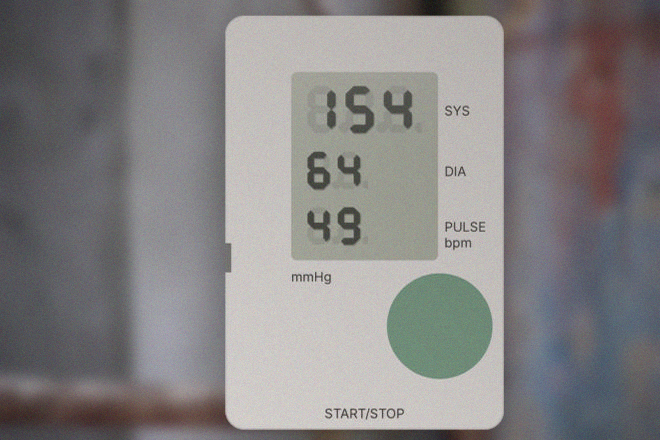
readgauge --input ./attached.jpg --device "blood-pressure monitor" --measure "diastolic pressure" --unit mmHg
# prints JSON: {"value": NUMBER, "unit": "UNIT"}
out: {"value": 64, "unit": "mmHg"}
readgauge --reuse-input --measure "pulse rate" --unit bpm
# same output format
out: {"value": 49, "unit": "bpm"}
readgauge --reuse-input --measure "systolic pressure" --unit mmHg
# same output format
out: {"value": 154, "unit": "mmHg"}
